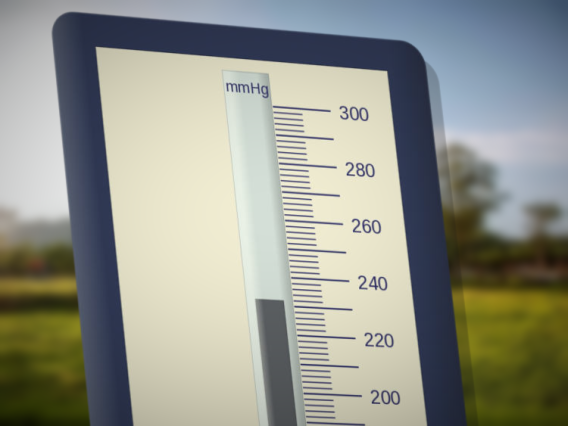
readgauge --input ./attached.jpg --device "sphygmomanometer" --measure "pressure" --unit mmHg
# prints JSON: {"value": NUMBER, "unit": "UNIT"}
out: {"value": 232, "unit": "mmHg"}
